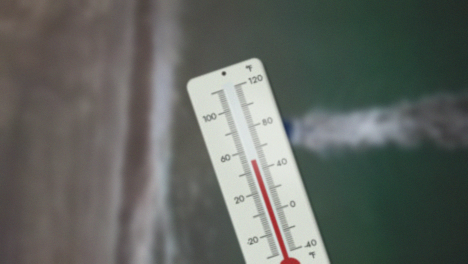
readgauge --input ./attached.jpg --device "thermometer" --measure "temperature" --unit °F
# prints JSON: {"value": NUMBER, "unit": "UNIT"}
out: {"value": 50, "unit": "°F"}
